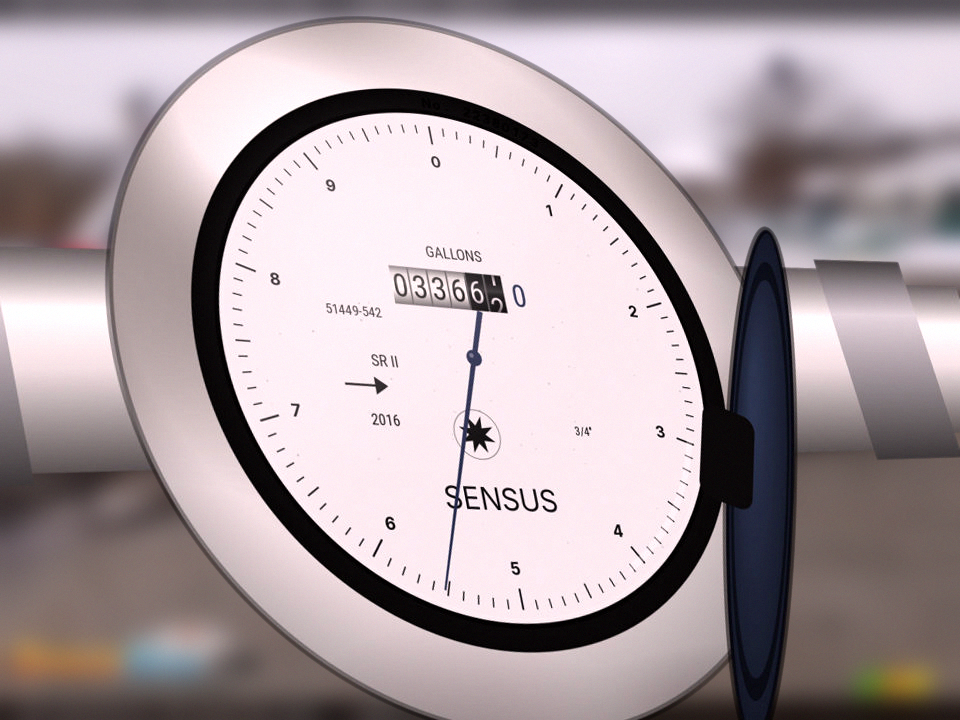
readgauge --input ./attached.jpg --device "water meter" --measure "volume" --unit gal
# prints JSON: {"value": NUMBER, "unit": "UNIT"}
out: {"value": 336615.5, "unit": "gal"}
